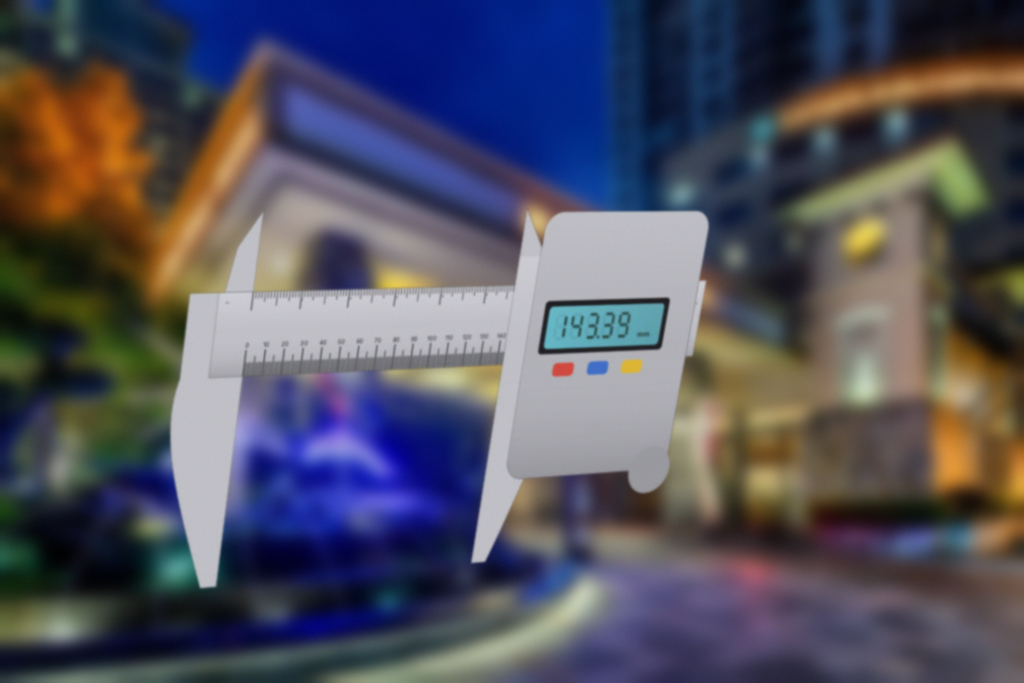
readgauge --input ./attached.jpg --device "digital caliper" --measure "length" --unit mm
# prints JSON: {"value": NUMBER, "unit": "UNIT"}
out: {"value": 143.39, "unit": "mm"}
